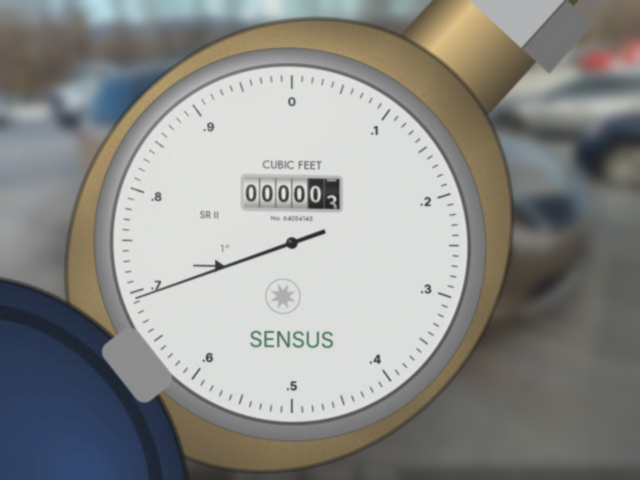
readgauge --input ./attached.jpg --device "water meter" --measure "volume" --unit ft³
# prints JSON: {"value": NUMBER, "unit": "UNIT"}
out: {"value": 2.69, "unit": "ft³"}
